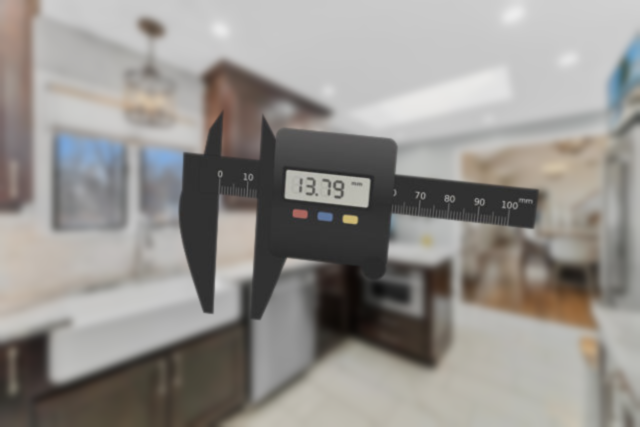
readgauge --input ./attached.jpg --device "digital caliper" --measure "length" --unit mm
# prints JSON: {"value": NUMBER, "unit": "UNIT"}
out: {"value": 13.79, "unit": "mm"}
